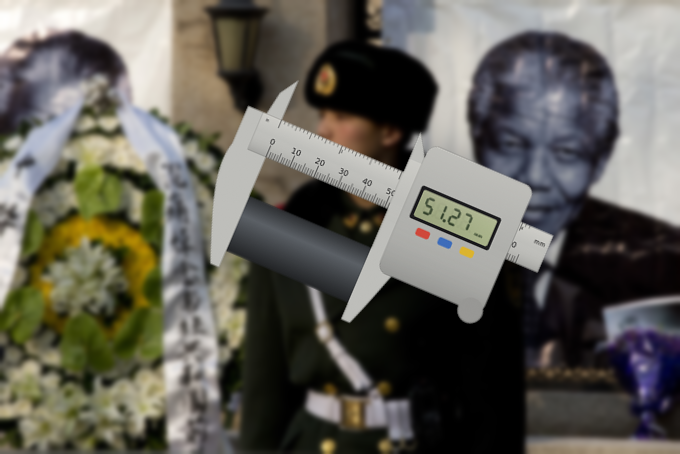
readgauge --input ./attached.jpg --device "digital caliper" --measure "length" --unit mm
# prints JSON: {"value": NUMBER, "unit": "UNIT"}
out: {"value": 51.27, "unit": "mm"}
